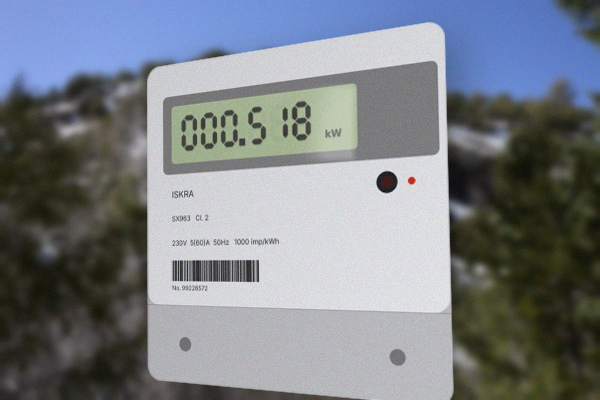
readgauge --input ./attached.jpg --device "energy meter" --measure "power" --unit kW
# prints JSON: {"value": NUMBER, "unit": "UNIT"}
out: {"value": 0.518, "unit": "kW"}
